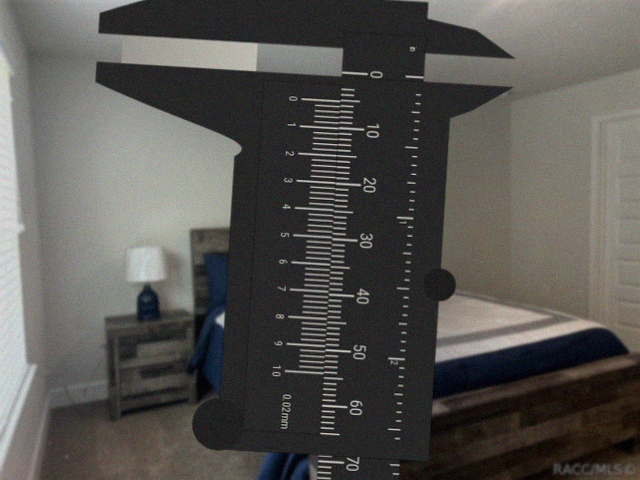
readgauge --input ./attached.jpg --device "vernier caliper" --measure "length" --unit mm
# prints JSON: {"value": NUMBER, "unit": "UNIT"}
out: {"value": 5.2, "unit": "mm"}
